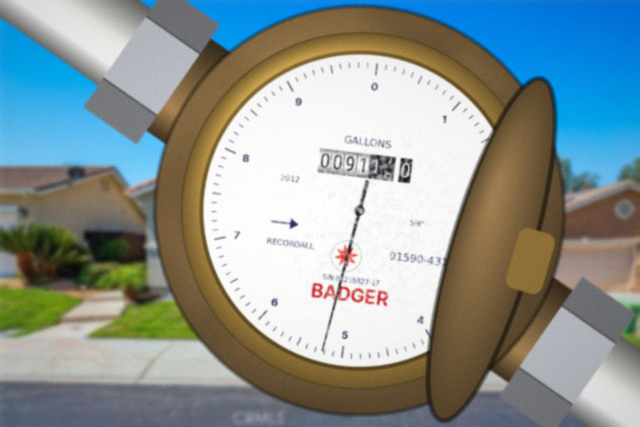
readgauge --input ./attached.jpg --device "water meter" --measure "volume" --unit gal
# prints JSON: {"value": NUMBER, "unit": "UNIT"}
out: {"value": 91115.2, "unit": "gal"}
